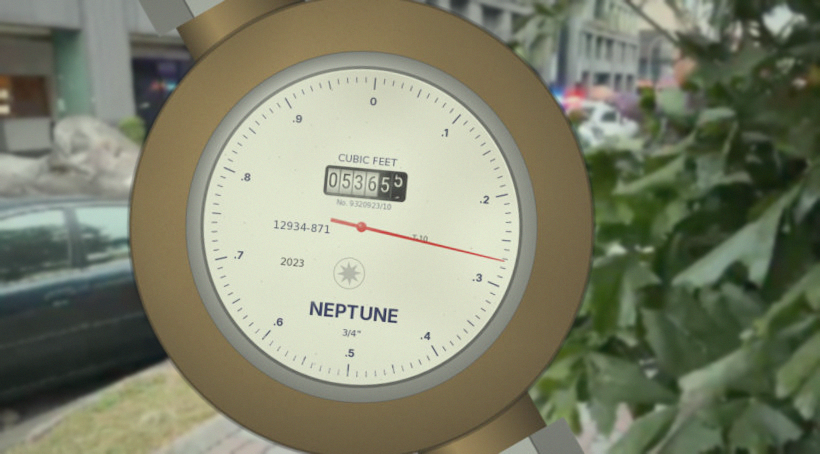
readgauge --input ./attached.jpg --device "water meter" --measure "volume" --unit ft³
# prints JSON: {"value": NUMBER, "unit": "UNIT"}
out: {"value": 53655.27, "unit": "ft³"}
